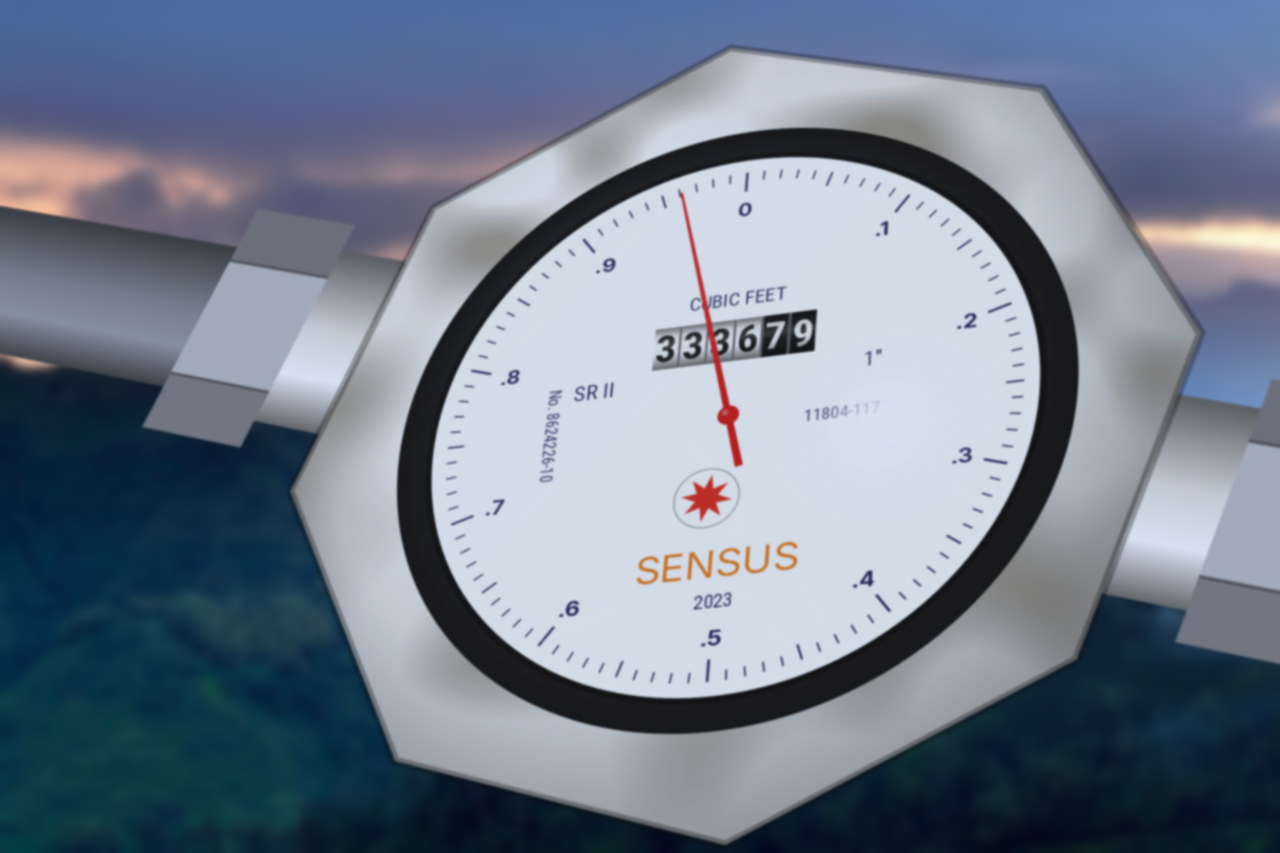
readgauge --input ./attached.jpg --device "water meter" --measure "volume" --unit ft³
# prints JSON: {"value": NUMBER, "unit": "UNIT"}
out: {"value": 333678.96, "unit": "ft³"}
